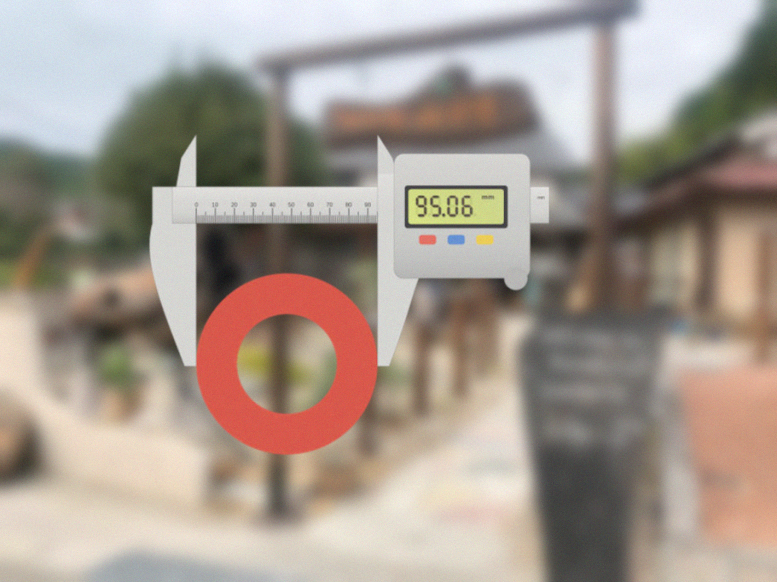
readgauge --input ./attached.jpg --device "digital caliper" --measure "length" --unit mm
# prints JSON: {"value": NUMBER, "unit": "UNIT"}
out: {"value": 95.06, "unit": "mm"}
